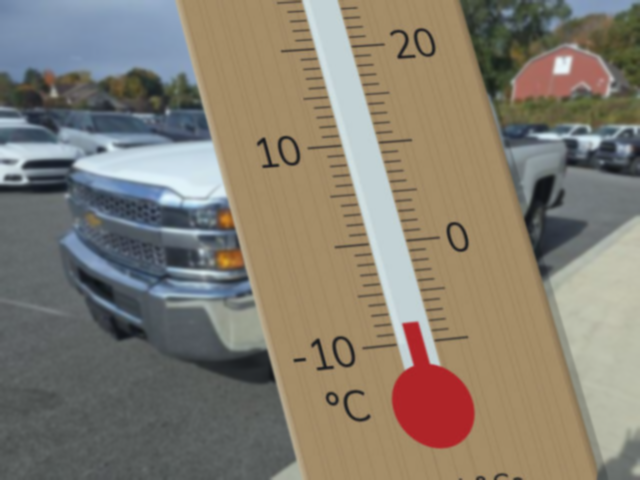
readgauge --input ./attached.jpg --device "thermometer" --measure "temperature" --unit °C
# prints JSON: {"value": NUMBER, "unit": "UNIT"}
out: {"value": -8, "unit": "°C"}
